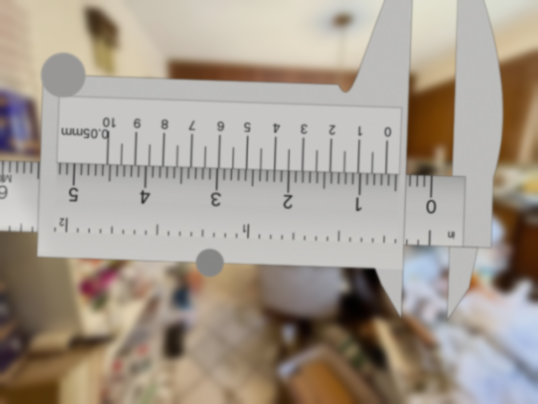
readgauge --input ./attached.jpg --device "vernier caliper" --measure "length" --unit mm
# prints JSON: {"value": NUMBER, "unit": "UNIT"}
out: {"value": 6.4, "unit": "mm"}
